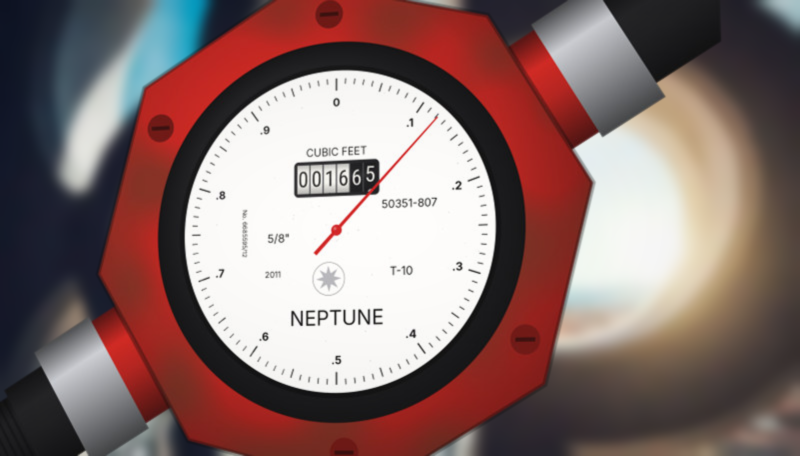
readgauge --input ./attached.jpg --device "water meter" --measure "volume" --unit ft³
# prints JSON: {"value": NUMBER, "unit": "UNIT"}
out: {"value": 1665.12, "unit": "ft³"}
